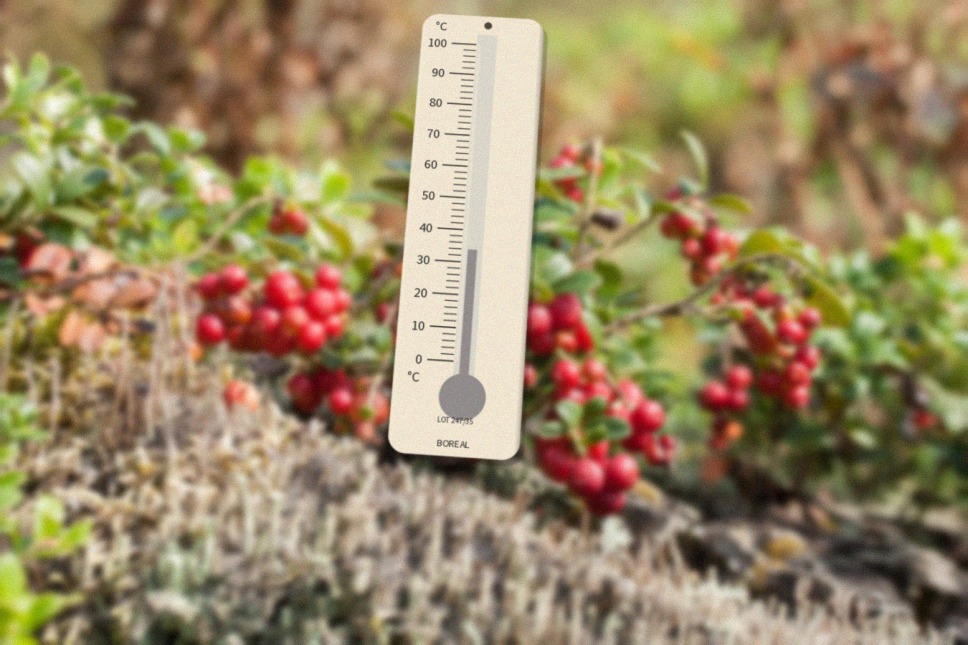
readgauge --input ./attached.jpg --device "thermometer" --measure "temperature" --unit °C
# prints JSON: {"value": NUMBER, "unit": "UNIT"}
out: {"value": 34, "unit": "°C"}
